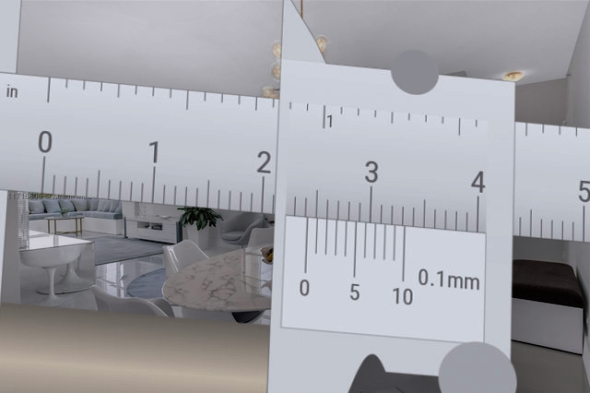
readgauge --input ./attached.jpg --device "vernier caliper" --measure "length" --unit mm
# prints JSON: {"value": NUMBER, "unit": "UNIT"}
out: {"value": 24.2, "unit": "mm"}
